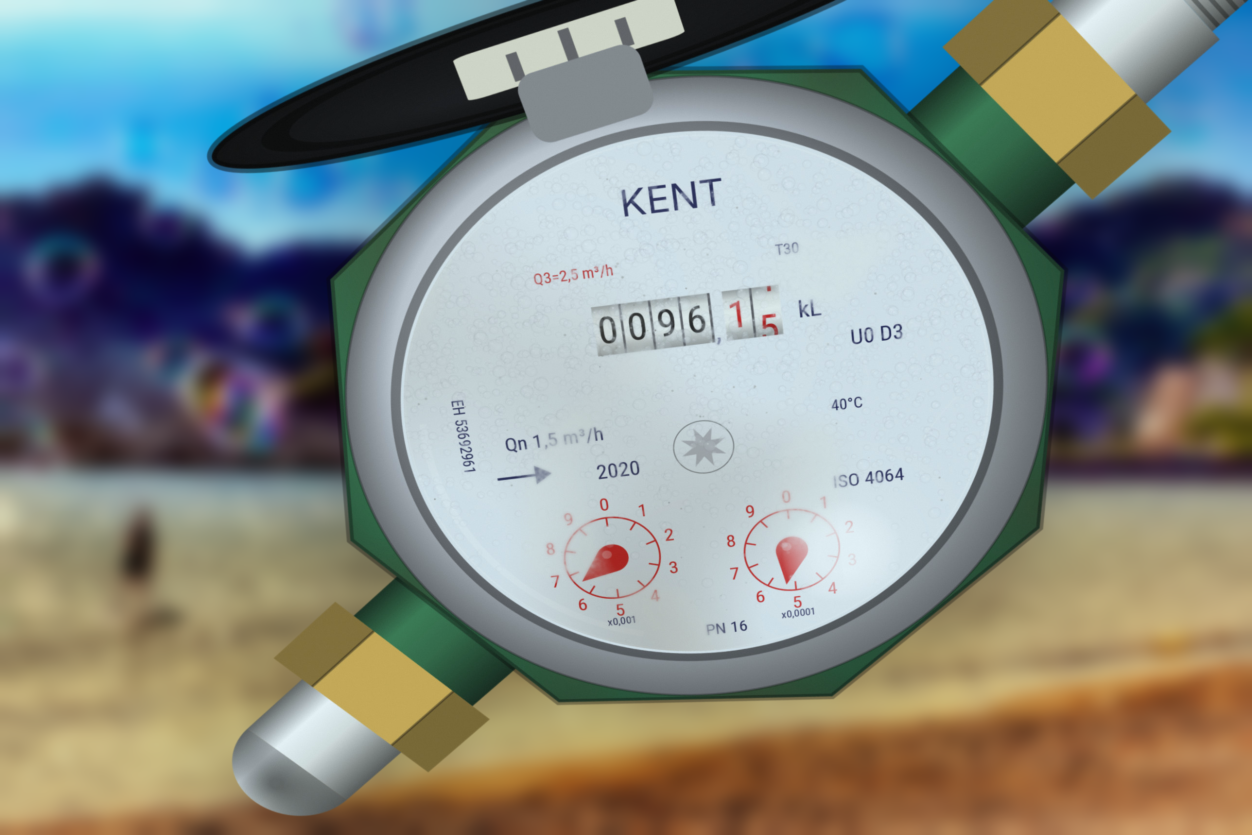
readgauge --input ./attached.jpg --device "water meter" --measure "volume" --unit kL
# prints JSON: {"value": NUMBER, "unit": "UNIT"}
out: {"value": 96.1465, "unit": "kL"}
